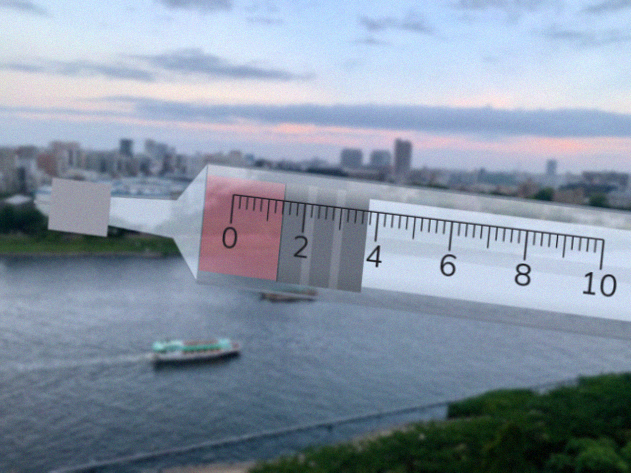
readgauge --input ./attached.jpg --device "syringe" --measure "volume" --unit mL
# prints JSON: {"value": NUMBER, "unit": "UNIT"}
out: {"value": 1.4, "unit": "mL"}
